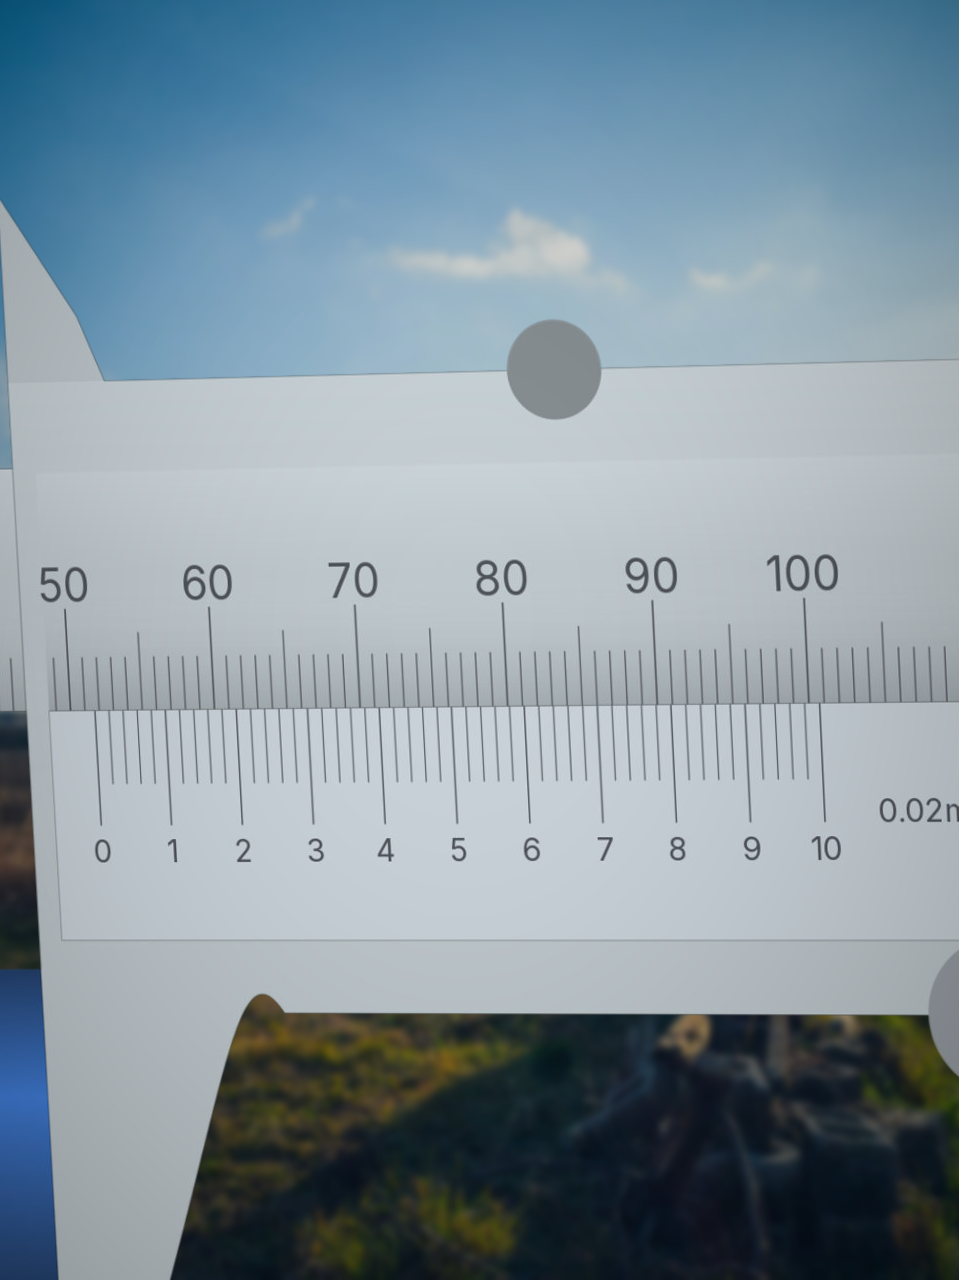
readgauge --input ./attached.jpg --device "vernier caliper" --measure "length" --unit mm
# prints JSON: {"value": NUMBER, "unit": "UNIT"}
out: {"value": 51.7, "unit": "mm"}
